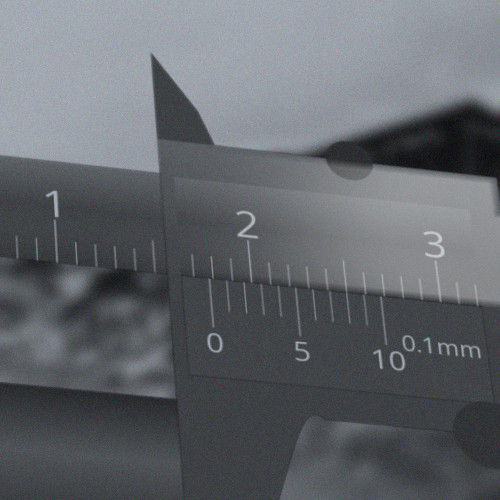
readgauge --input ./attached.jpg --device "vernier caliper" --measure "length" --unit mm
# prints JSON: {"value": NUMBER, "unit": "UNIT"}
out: {"value": 17.8, "unit": "mm"}
